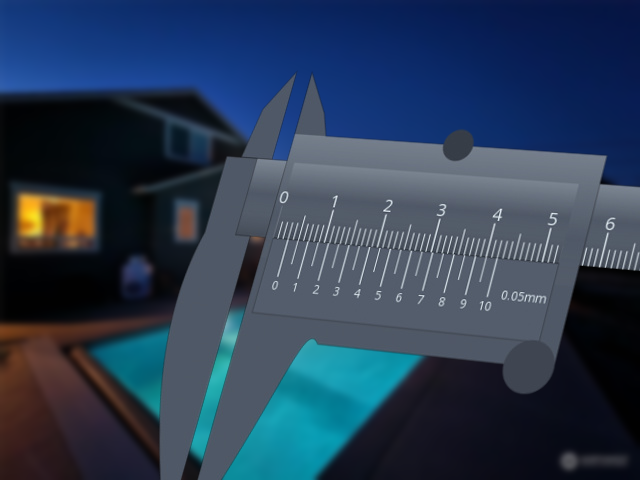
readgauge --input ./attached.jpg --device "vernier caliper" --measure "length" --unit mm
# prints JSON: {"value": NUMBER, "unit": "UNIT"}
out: {"value": 3.0, "unit": "mm"}
